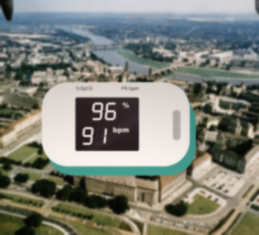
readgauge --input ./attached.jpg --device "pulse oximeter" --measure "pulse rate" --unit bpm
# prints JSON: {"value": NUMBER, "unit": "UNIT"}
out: {"value": 91, "unit": "bpm"}
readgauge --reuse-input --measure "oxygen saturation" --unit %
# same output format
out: {"value": 96, "unit": "%"}
